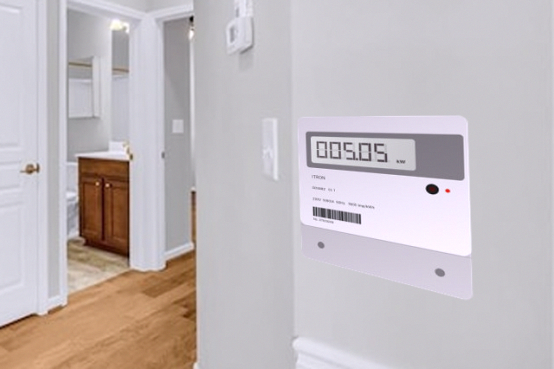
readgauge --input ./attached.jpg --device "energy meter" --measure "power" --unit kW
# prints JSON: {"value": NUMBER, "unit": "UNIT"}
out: {"value": 5.05, "unit": "kW"}
